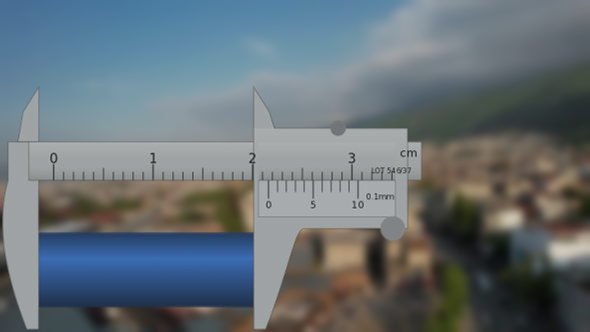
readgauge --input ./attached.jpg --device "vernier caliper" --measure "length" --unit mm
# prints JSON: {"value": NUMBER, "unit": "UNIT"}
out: {"value": 21.6, "unit": "mm"}
